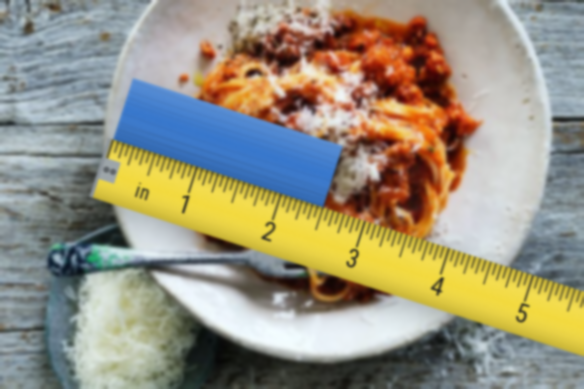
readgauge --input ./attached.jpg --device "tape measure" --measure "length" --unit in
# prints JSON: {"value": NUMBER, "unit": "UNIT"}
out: {"value": 2.5, "unit": "in"}
